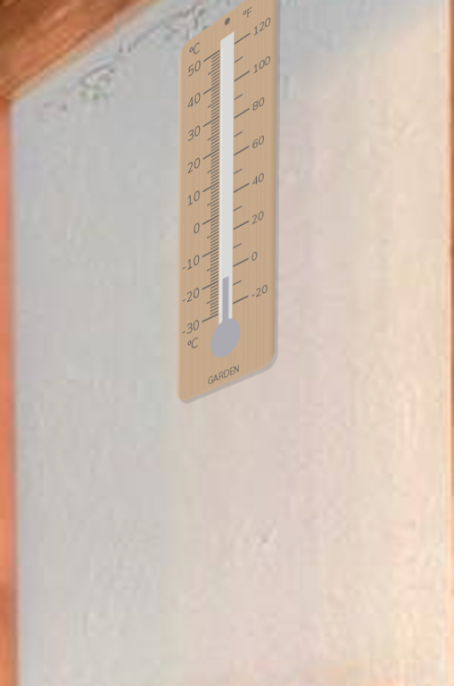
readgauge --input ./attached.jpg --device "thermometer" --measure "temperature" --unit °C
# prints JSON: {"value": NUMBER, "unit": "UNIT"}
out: {"value": -20, "unit": "°C"}
